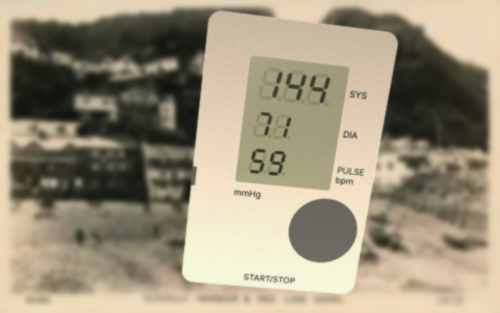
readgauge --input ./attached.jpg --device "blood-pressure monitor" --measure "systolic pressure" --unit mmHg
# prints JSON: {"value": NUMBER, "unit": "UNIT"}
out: {"value": 144, "unit": "mmHg"}
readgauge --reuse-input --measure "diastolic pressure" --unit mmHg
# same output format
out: {"value": 71, "unit": "mmHg"}
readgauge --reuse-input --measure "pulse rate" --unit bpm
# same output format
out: {"value": 59, "unit": "bpm"}
